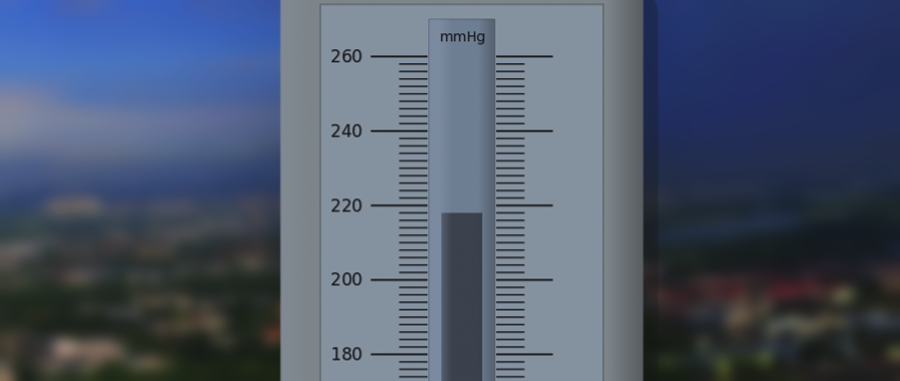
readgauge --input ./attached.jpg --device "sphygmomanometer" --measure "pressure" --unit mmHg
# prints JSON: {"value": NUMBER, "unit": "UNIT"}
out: {"value": 218, "unit": "mmHg"}
